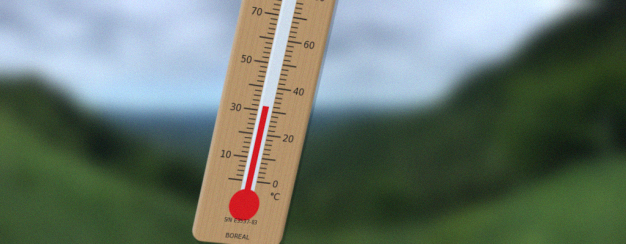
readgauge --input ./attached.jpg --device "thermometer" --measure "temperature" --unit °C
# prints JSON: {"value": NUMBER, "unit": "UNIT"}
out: {"value": 32, "unit": "°C"}
